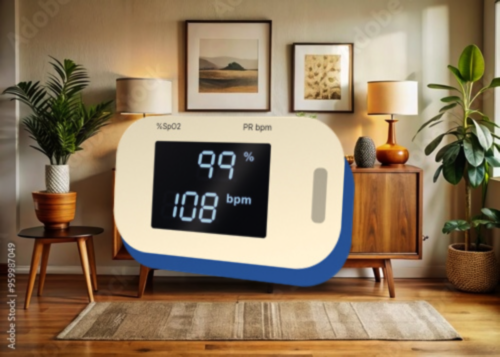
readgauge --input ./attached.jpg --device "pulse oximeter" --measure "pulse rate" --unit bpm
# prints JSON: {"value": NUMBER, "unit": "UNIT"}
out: {"value": 108, "unit": "bpm"}
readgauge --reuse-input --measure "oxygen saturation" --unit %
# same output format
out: {"value": 99, "unit": "%"}
